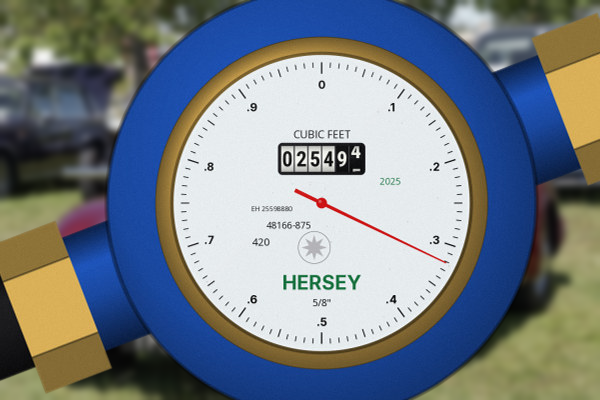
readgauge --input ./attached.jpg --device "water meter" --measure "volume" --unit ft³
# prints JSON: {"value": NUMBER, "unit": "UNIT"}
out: {"value": 25494.32, "unit": "ft³"}
